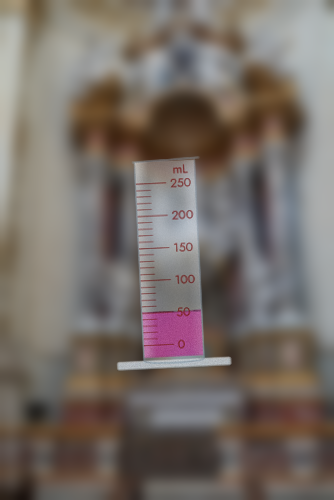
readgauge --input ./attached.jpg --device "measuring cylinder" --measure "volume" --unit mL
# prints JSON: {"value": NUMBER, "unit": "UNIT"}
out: {"value": 50, "unit": "mL"}
